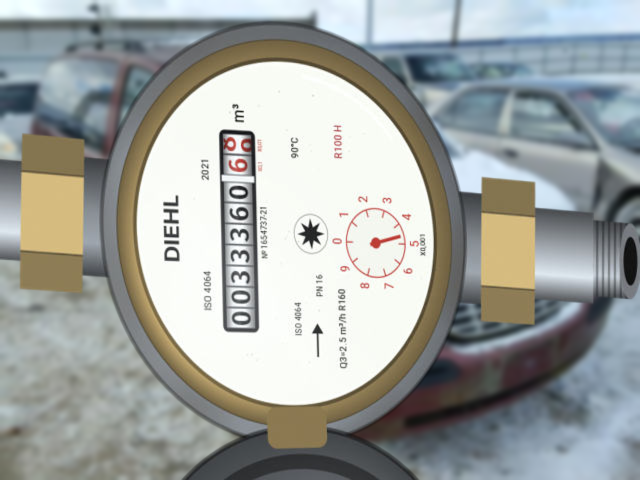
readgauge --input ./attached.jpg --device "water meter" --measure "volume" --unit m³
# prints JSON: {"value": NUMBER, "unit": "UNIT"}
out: {"value": 33360.684, "unit": "m³"}
